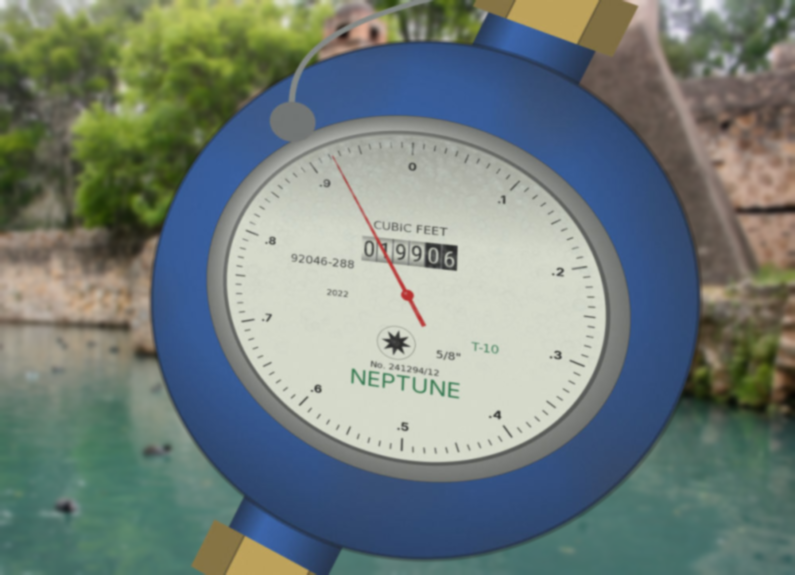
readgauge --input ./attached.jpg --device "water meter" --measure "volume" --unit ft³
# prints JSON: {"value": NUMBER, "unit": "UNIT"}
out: {"value": 19905.92, "unit": "ft³"}
